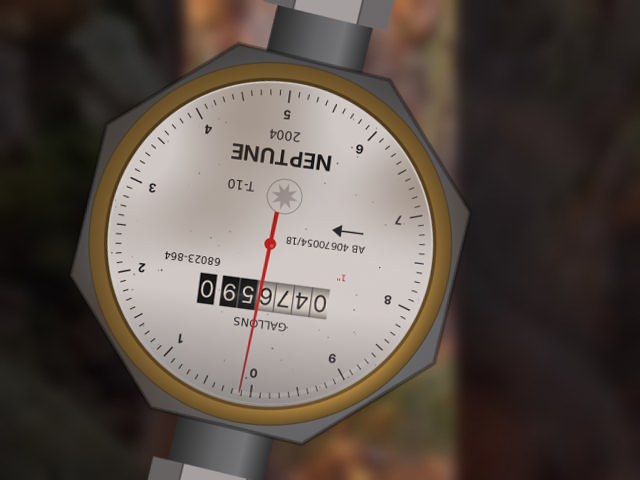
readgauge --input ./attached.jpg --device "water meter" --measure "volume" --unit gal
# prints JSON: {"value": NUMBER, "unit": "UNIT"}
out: {"value": 476590.1, "unit": "gal"}
